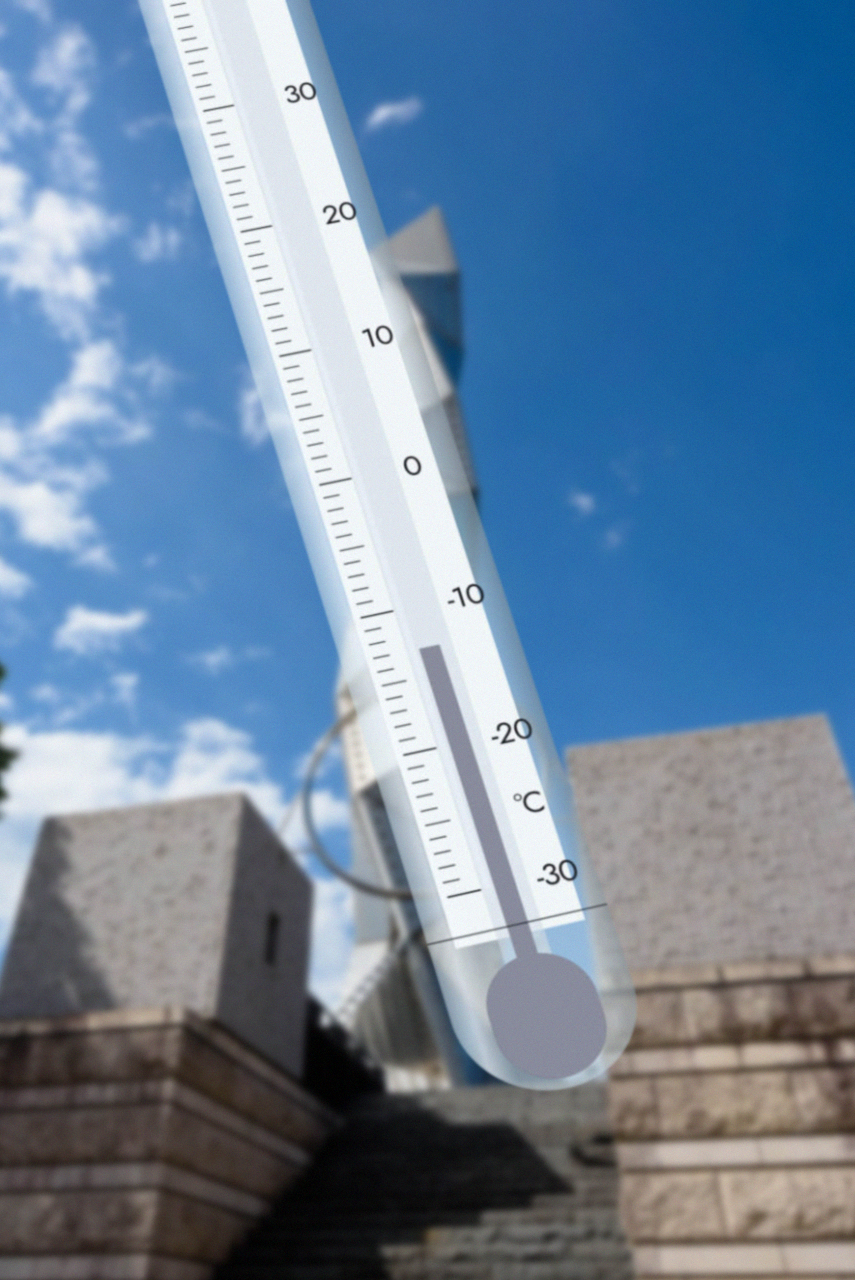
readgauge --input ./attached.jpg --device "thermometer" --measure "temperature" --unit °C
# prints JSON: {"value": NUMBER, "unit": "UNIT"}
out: {"value": -13, "unit": "°C"}
